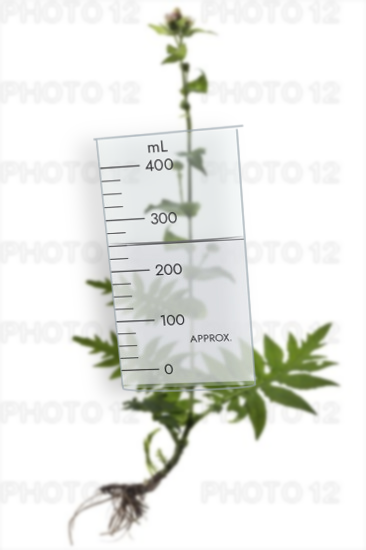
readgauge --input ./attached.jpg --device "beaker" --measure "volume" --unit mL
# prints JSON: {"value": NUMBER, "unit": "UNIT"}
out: {"value": 250, "unit": "mL"}
